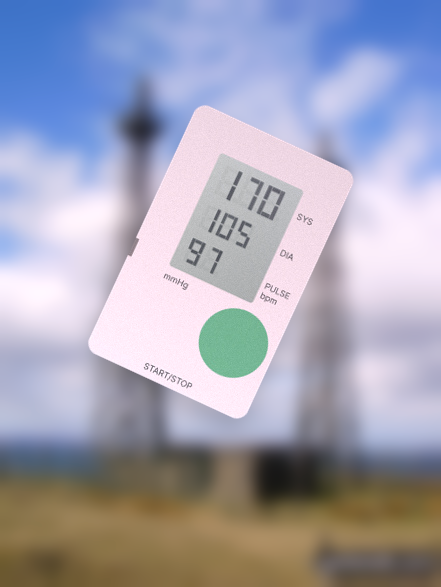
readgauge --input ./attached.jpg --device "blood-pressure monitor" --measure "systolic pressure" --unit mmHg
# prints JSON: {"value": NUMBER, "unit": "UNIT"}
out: {"value": 170, "unit": "mmHg"}
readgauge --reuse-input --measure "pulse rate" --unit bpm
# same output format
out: {"value": 97, "unit": "bpm"}
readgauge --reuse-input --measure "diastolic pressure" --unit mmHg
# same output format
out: {"value": 105, "unit": "mmHg"}
